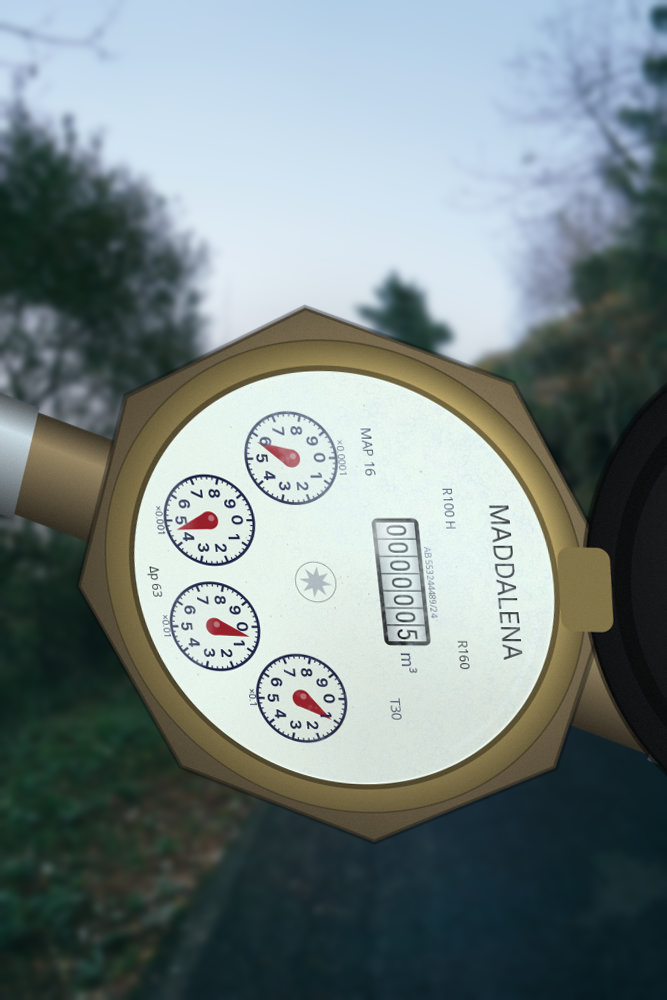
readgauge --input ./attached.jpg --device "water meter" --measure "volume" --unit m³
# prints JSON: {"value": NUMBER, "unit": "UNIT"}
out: {"value": 5.1045, "unit": "m³"}
